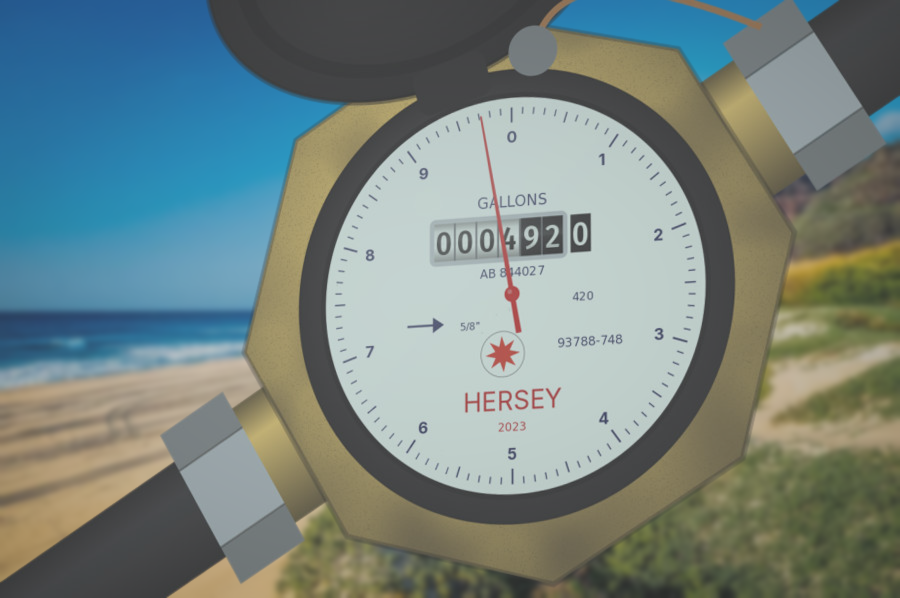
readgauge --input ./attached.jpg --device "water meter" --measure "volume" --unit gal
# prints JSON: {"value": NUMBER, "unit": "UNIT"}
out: {"value": 4919.7, "unit": "gal"}
